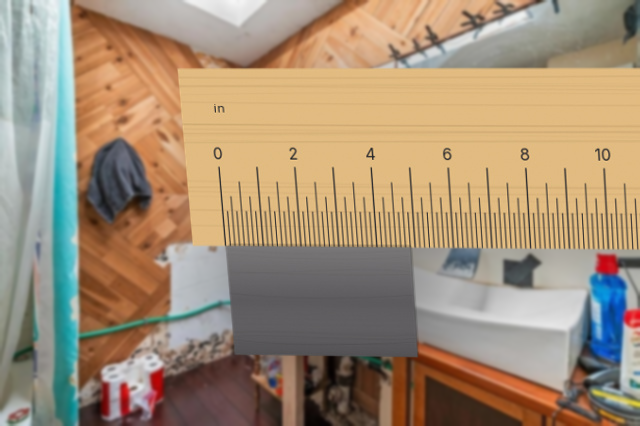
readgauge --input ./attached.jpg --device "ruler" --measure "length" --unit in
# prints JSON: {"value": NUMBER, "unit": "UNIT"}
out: {"value": 4.875, "unit": "in"}
